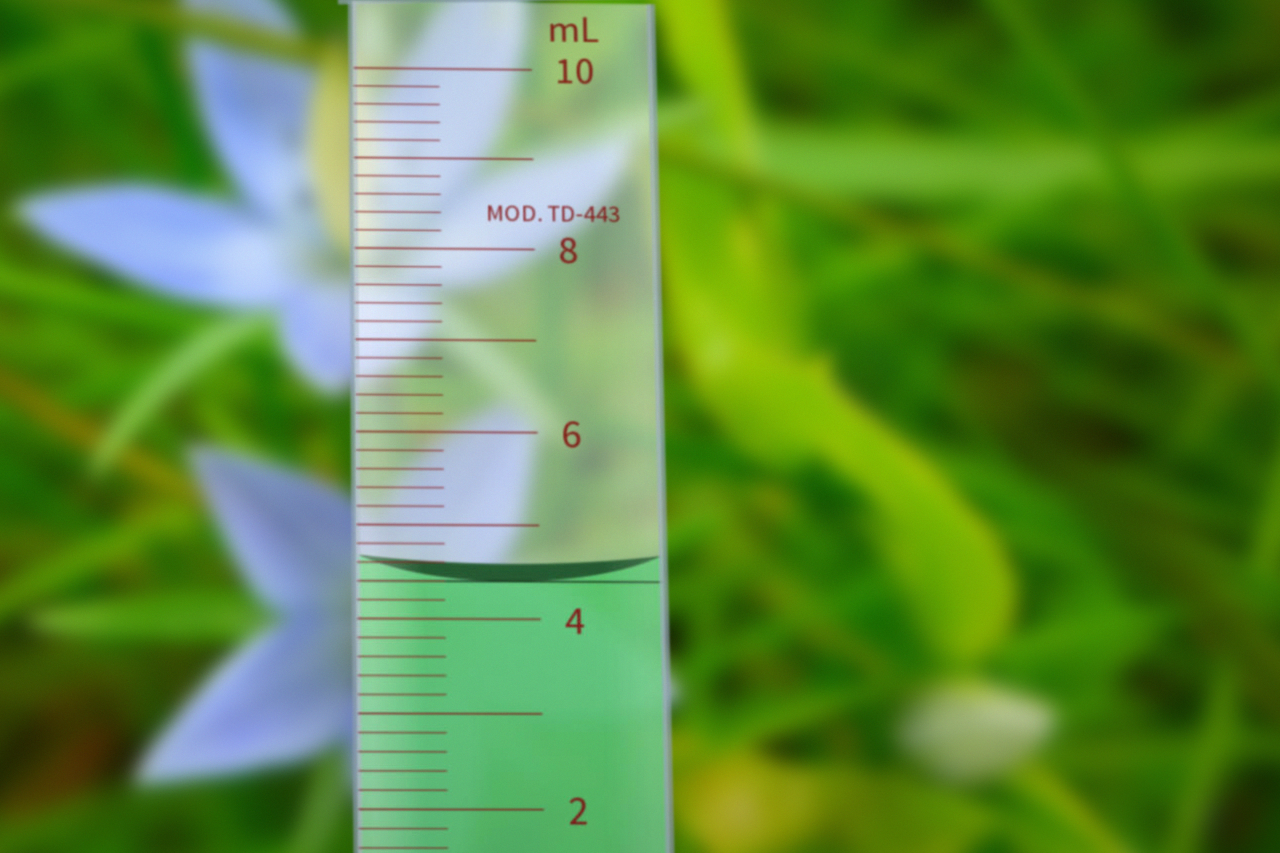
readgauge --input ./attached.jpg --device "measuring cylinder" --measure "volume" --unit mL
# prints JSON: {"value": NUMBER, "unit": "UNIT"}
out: {"value": 4.4, "unit": "mL"}
